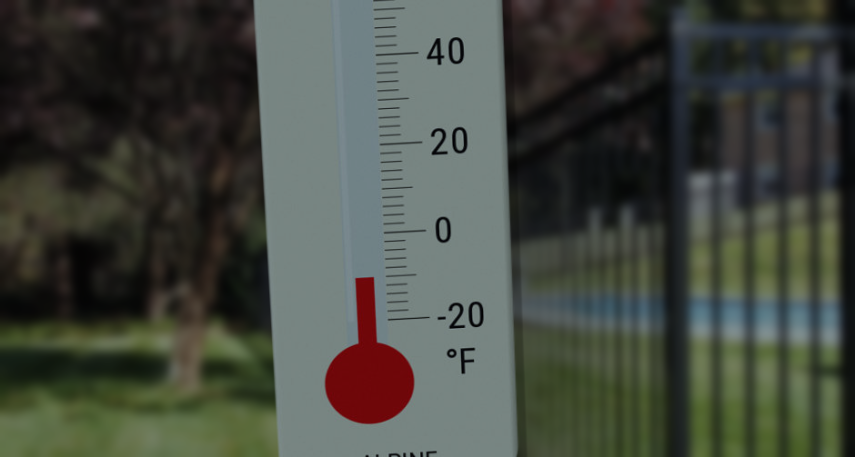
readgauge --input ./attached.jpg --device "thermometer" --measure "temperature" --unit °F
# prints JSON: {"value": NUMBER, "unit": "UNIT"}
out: {"value": -10, "unit": "°F"}
